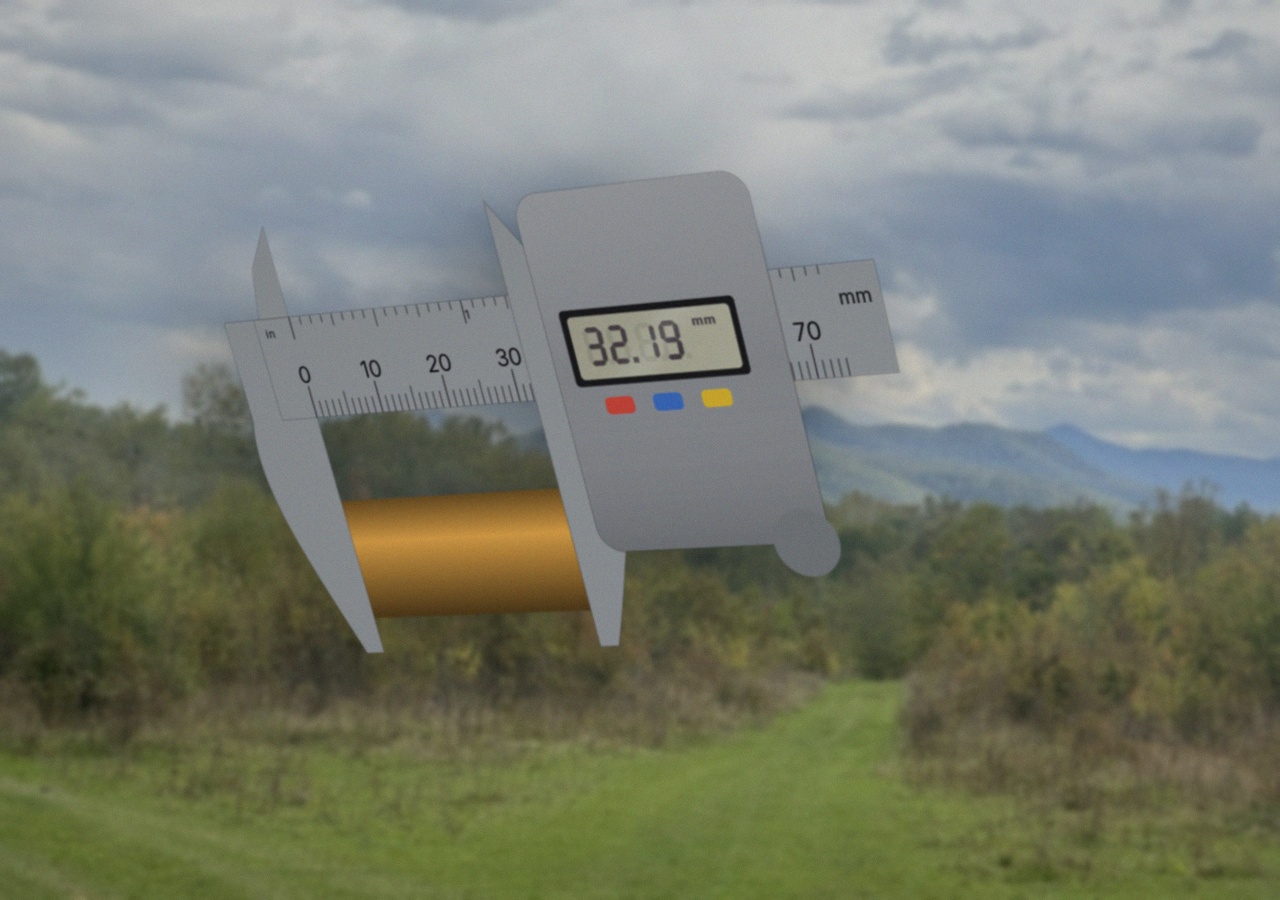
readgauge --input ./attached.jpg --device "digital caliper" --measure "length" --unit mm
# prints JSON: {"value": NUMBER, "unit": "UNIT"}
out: {"value": 32.19, "unit": "mm"}
